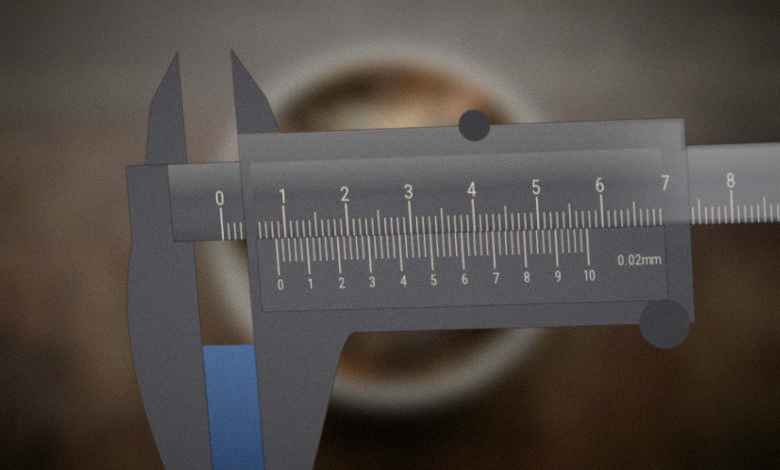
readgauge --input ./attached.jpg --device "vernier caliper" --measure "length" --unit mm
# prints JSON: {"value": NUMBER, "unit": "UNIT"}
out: {"value": 8.5, "unit": "mm"}
